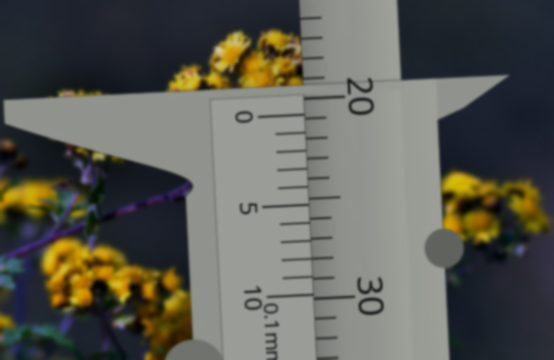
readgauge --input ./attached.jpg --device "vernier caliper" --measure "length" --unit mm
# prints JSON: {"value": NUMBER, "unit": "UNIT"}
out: {"value": 20.8, "unit": "mm"}
